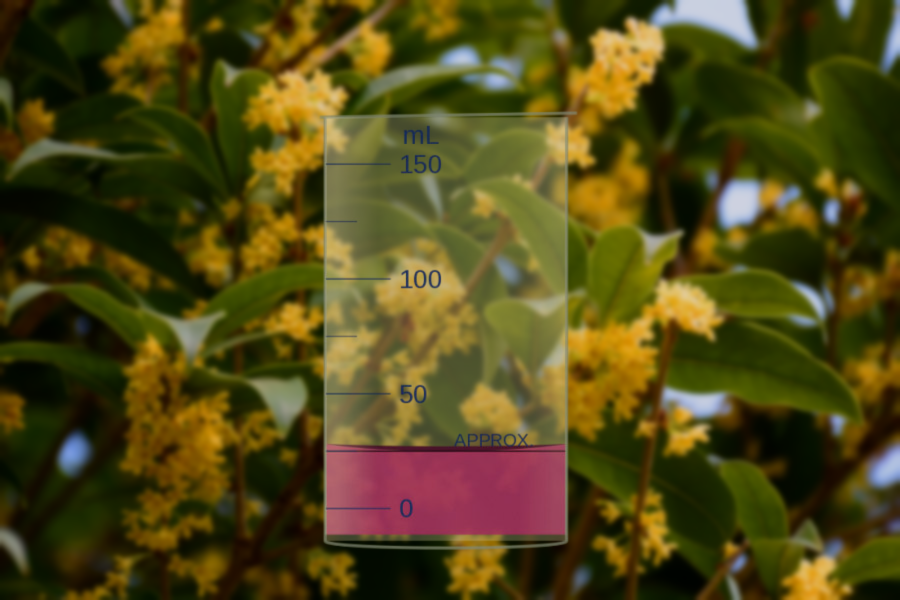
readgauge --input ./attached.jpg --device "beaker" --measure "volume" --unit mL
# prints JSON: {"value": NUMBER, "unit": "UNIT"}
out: {"value": 25, "unit": "mL"}
